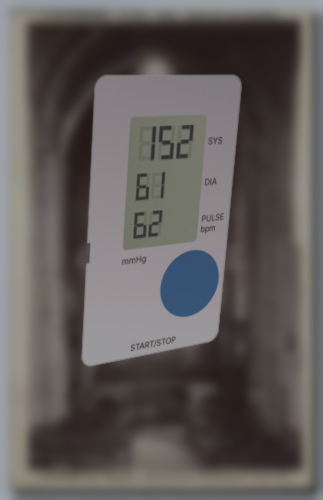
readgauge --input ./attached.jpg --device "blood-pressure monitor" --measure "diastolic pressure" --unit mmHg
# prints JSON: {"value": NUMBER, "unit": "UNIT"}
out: {"value": 61, "unit": "mmHg"}
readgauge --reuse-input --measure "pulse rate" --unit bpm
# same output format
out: {"value": 62, "unit": "bpm"}
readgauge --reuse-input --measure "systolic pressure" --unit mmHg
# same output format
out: {"value": 152, "unit": "mmHg"}
